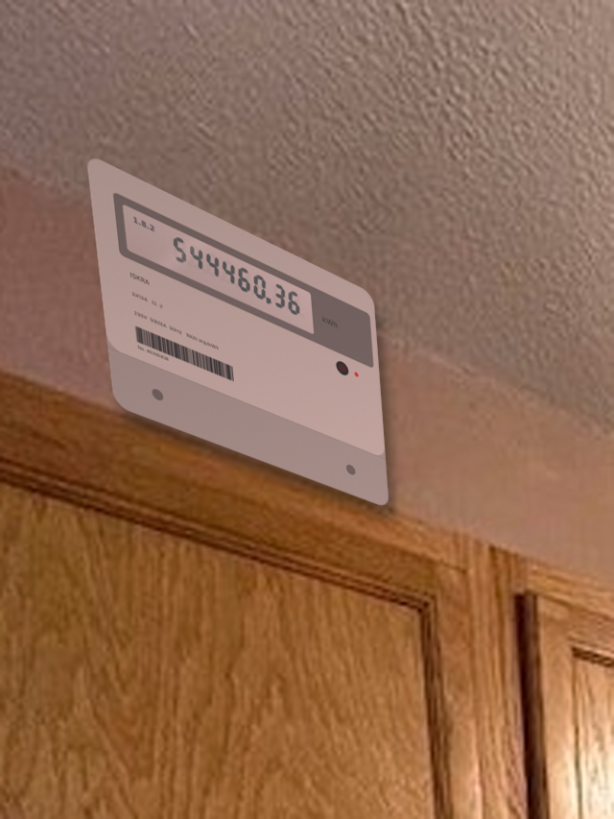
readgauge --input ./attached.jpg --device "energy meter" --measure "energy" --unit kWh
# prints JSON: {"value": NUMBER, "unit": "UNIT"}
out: {"value": 544460.36, "unit": "kWh"}
